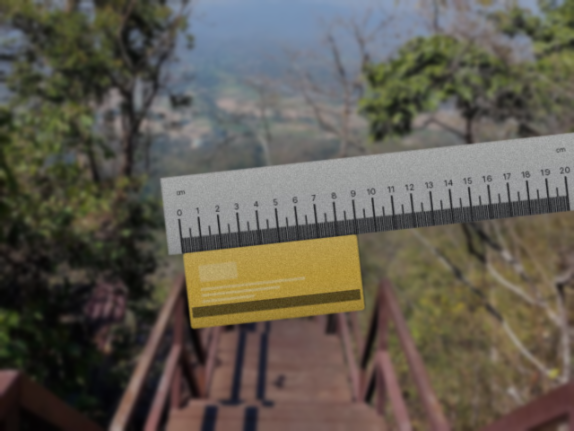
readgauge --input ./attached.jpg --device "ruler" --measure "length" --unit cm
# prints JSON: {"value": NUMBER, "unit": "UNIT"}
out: {"value": 9, "unit": "cm"}
